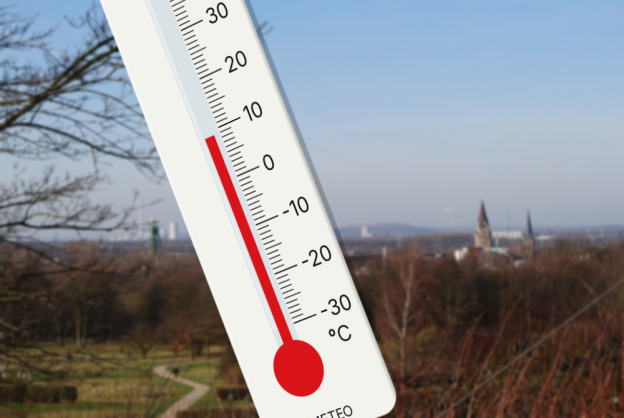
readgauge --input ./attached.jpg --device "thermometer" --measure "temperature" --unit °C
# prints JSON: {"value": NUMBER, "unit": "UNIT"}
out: {"value": 9, "unit": "°C"}
